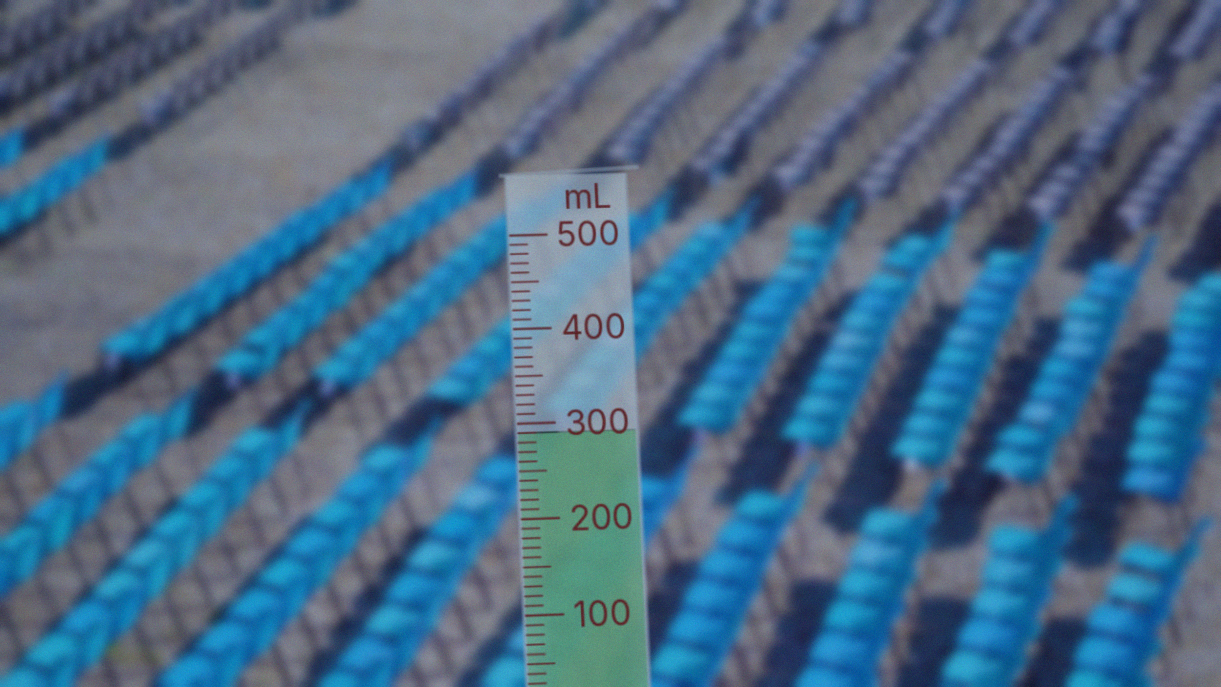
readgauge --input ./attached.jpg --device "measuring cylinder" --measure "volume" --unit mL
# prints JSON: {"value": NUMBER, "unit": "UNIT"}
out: {"value": 290, "unit": "mL"}
